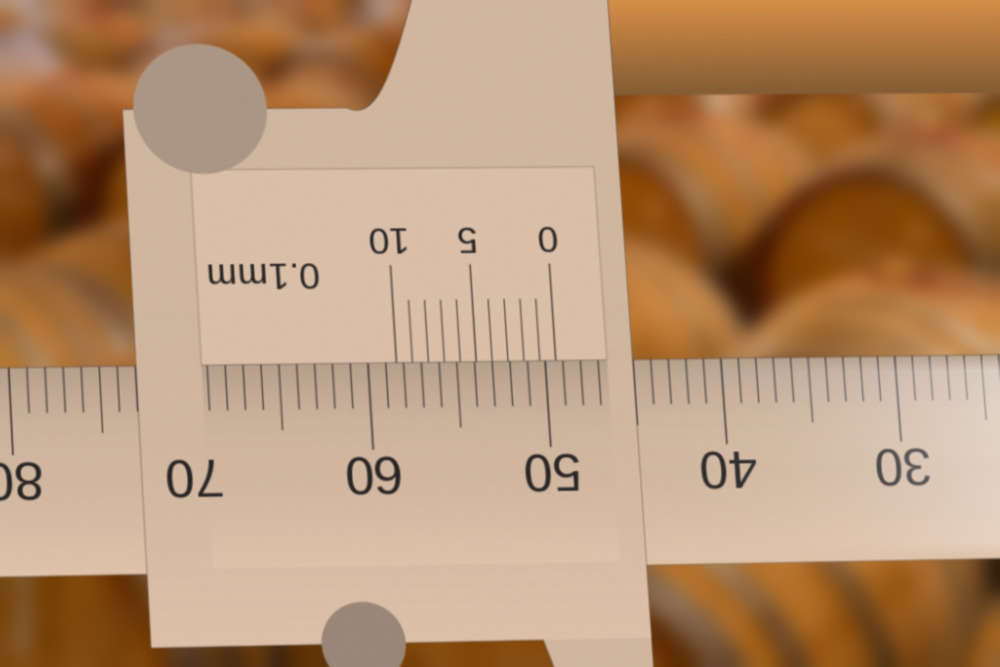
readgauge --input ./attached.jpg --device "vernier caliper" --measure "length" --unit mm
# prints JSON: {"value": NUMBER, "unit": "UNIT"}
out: {"value": 49.4, "unit": "mm"}
